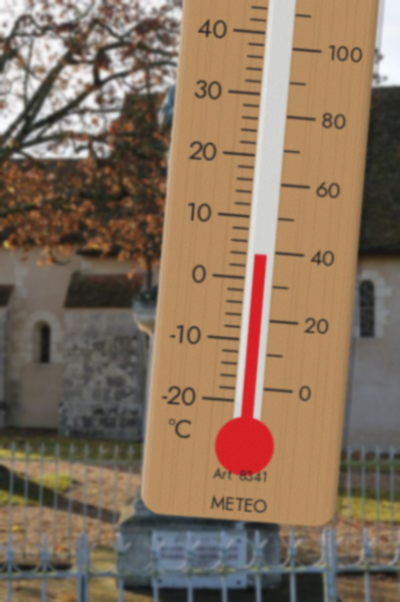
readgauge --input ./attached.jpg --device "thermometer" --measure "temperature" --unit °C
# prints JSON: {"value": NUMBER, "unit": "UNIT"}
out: {"value": 4, "unit": "°C"}
